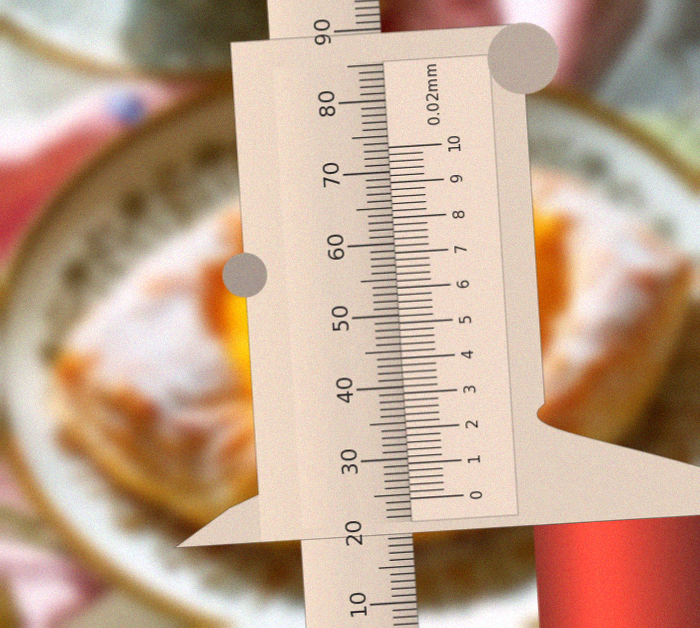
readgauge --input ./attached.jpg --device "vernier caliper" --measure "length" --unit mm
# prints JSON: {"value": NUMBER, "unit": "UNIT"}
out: {"value": 24.4, "unit": "mm"}
